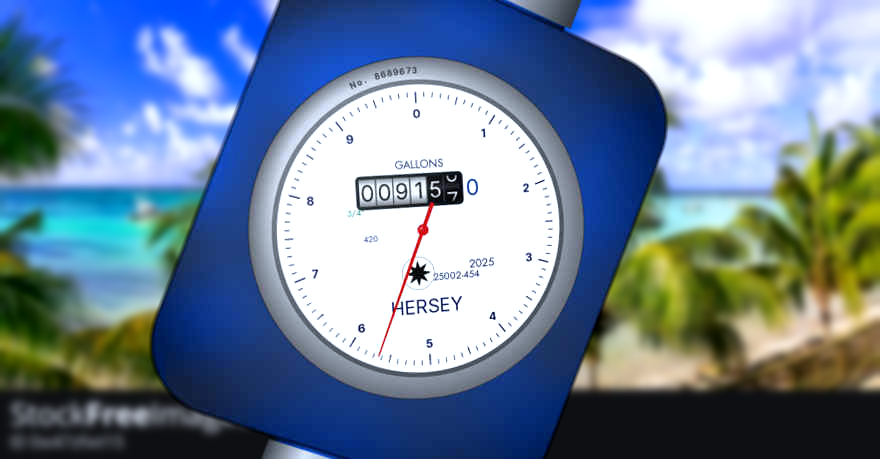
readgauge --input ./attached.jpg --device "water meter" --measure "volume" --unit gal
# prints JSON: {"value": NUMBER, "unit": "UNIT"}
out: {"value": 91565.6, "unit": "gal"}
